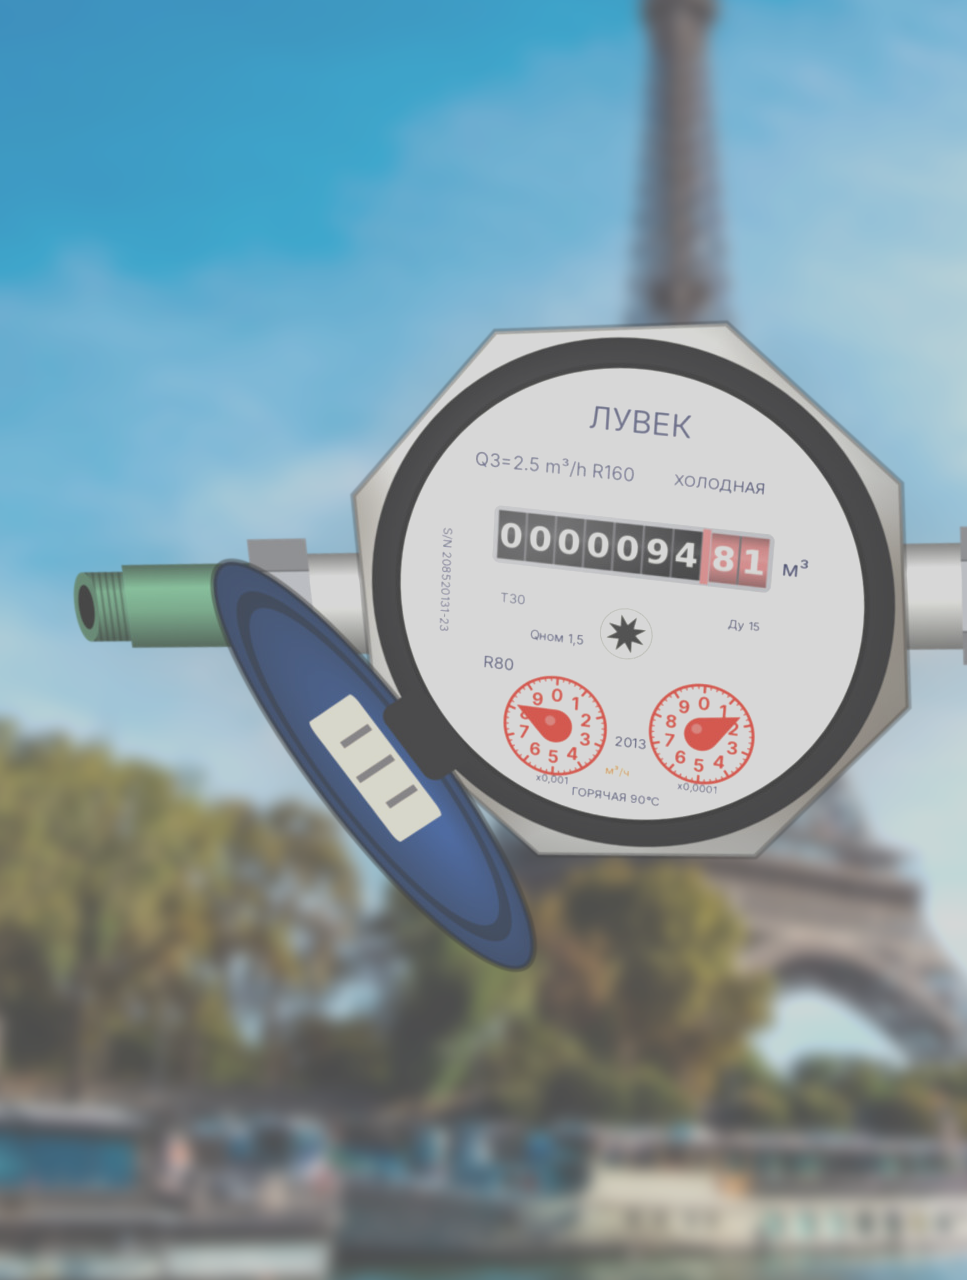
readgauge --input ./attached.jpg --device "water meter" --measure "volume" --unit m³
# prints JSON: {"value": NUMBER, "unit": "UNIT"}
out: {"value": 94.8181, "unit": "m³"}
